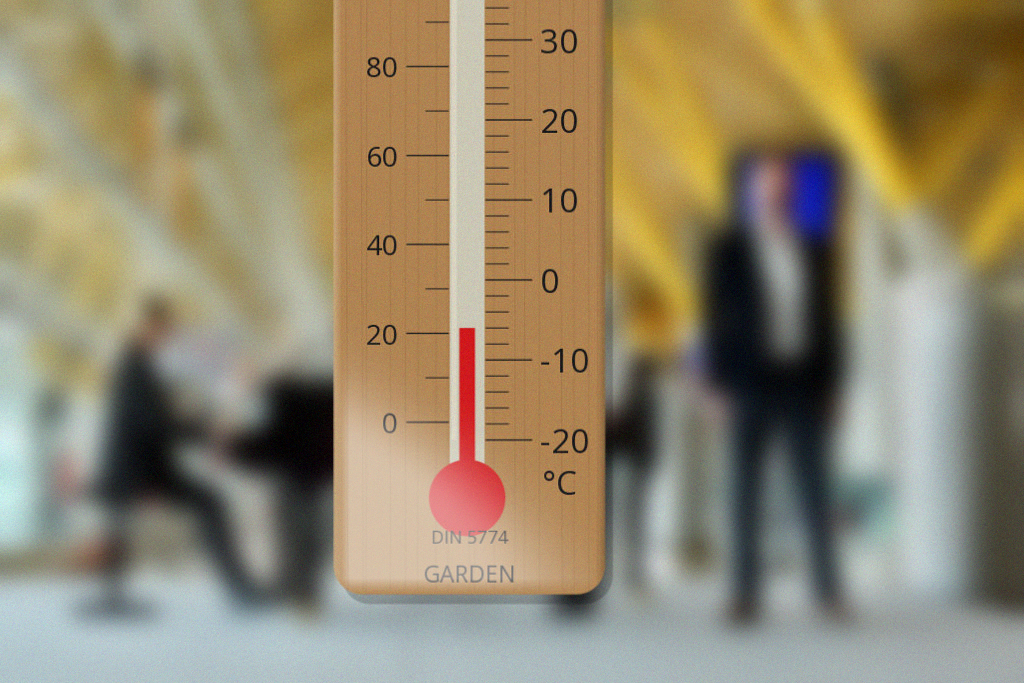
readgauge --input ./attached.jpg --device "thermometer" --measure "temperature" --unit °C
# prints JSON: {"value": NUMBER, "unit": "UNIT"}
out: {"value": -6, "unit": "°C"}
